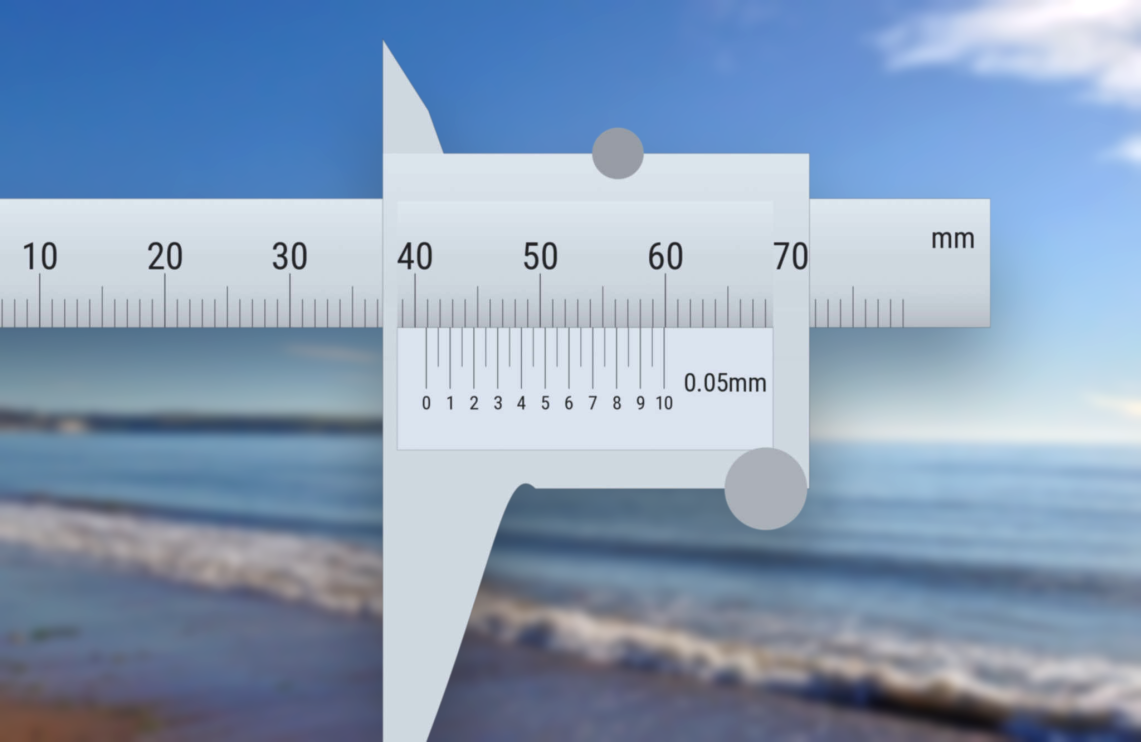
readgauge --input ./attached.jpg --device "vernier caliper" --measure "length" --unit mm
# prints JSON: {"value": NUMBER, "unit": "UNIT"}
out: {"value": 40.9, "unit": "mm"}
